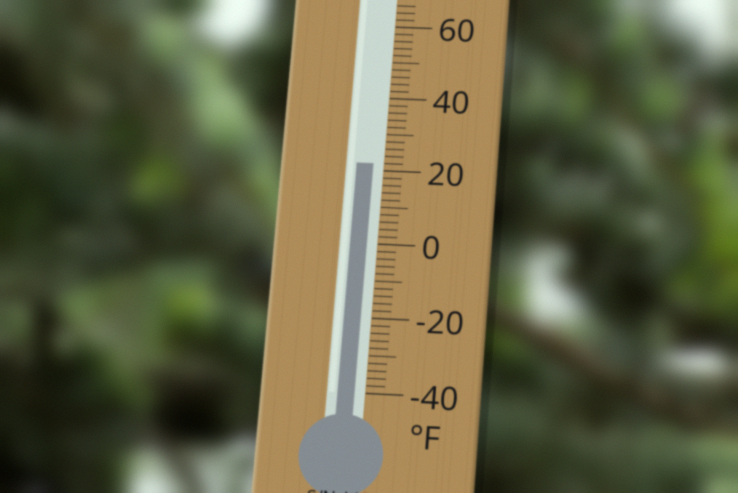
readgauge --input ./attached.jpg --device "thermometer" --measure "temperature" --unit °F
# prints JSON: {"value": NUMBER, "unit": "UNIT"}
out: {"value": 22, "unit": "°F"}
